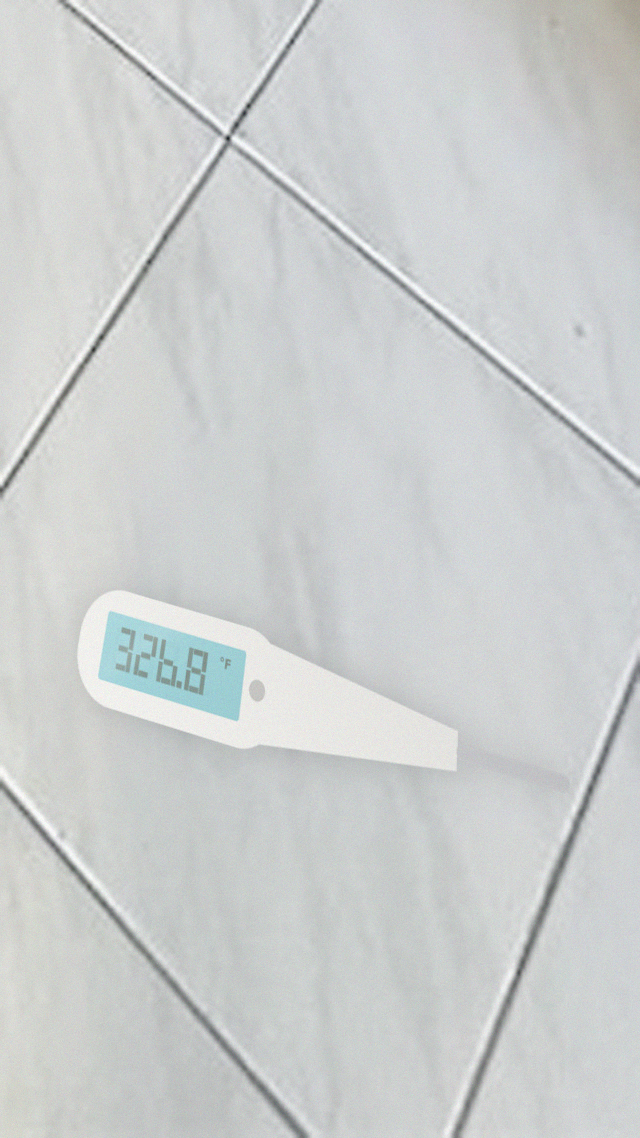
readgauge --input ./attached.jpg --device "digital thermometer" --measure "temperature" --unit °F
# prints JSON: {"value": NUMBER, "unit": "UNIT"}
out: {"value": 326.8, "unit": "°F"}
